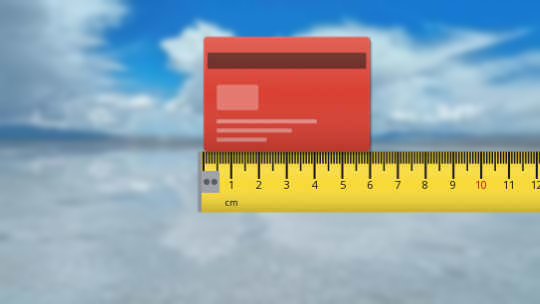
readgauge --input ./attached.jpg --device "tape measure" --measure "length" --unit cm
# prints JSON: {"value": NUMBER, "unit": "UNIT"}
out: {"value": 6, "unit": "cm"}
